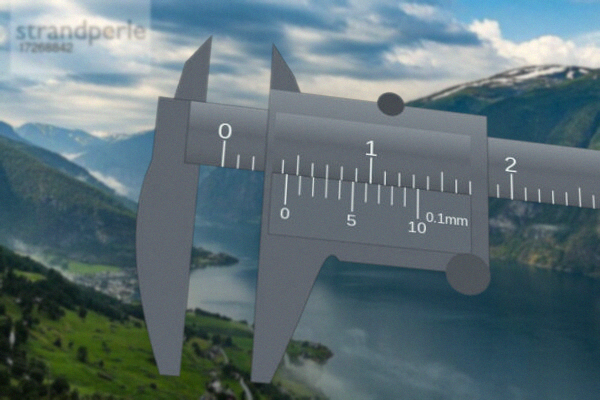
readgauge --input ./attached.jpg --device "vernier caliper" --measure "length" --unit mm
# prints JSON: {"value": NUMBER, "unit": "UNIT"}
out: {"value": 4.3, "unit": "mm"}
